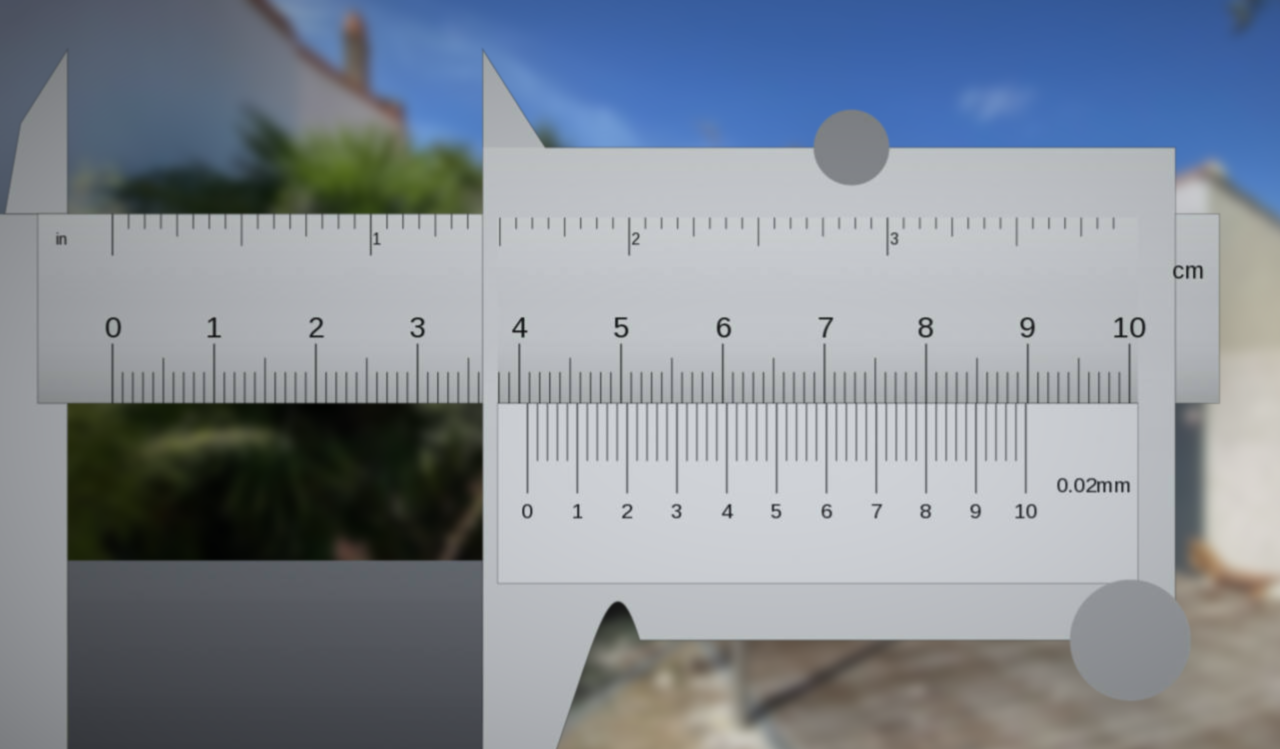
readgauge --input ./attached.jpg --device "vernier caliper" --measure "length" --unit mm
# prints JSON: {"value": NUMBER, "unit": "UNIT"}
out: {"value": 40.8, "unit": "mm"}
